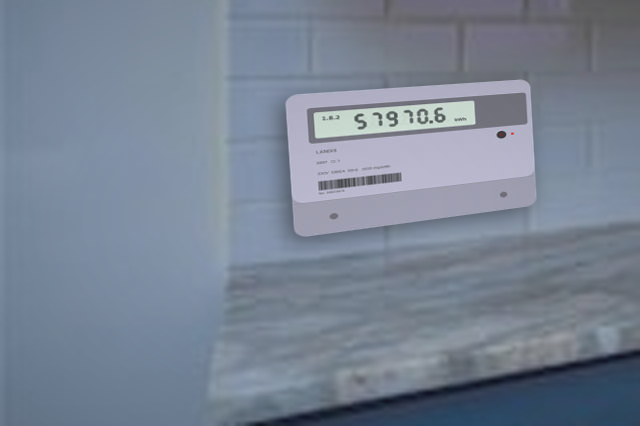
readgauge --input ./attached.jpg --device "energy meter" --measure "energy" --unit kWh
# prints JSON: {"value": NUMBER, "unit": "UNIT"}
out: {"value": 57970.6, "unit": "kWh"}
